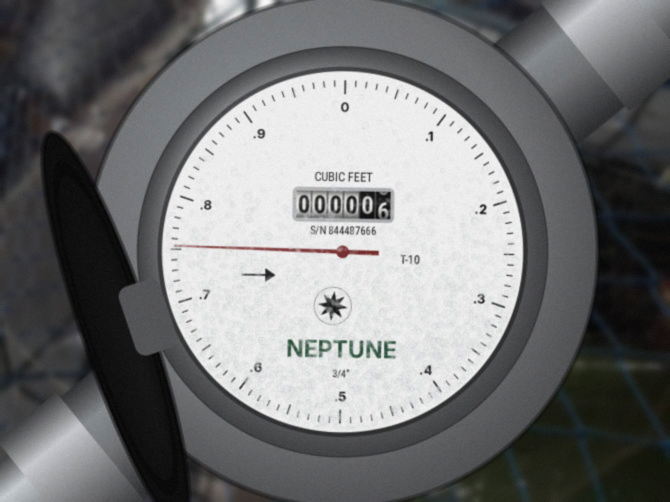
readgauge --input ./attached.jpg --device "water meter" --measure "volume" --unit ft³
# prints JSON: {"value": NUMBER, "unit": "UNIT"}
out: {"value": 5.75, "unit": "ft³"}
